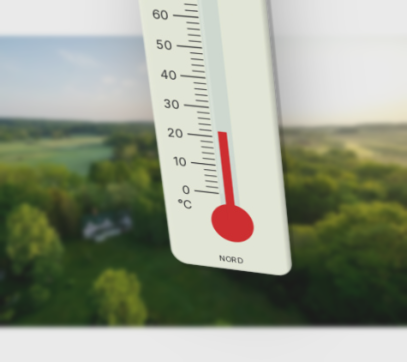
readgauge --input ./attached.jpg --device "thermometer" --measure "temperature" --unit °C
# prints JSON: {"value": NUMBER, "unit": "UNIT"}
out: {"value": 22, "unit": "°C"}
